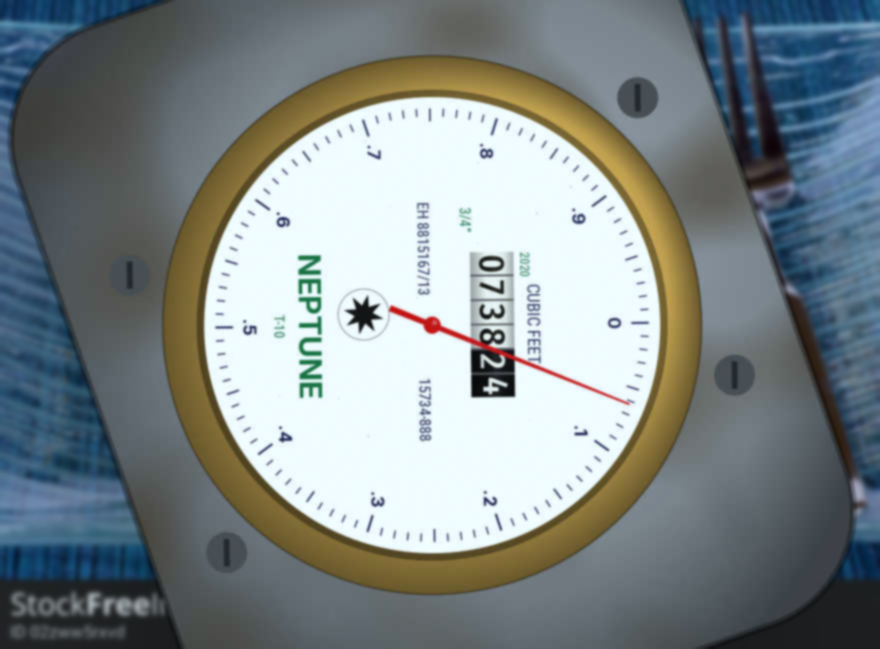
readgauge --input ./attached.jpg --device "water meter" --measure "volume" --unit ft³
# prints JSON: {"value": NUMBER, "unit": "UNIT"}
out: {"value": 73824.06, "unit": "ft³"}
